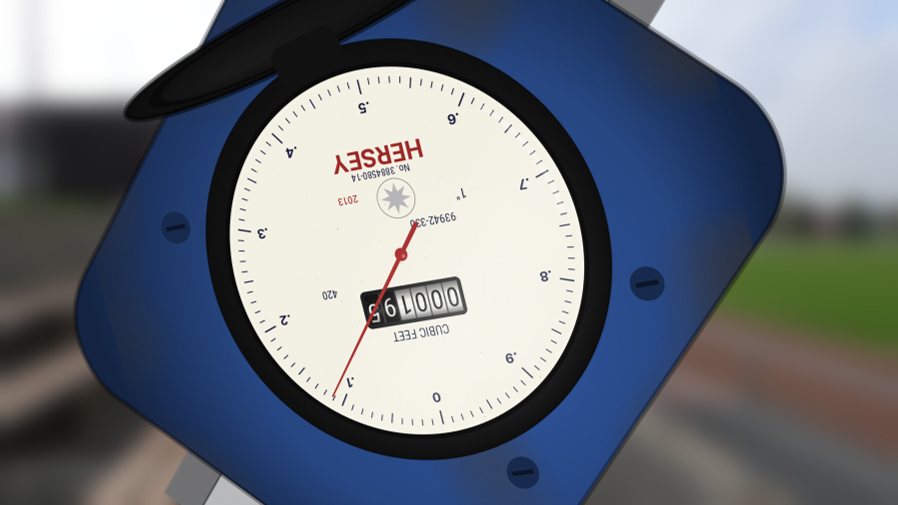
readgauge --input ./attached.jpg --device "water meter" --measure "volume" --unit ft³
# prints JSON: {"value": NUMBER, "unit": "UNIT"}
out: {"value": 195.11, "unit": "ft³"}
